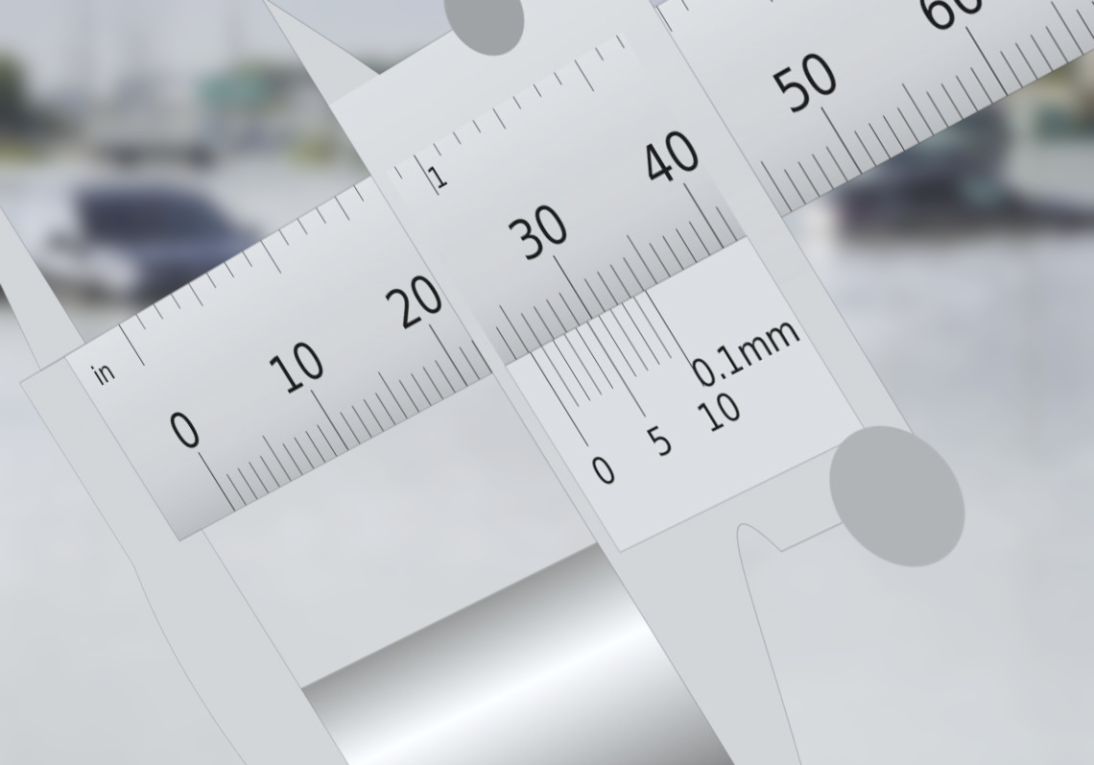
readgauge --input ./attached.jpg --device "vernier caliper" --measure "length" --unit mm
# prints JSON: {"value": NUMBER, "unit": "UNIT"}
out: {"value": 25.1, "unit": "mm"}
